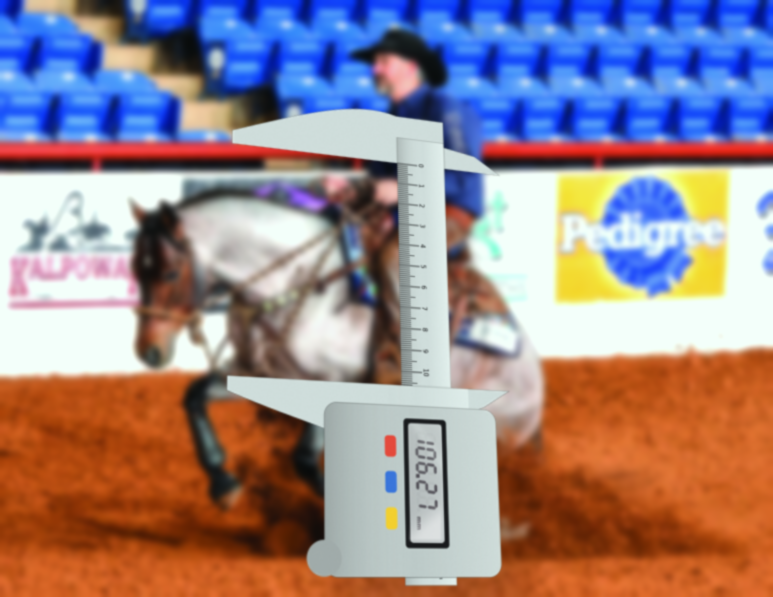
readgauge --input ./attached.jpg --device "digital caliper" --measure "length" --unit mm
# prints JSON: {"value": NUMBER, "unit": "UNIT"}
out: {"value": 106.27, "unit": "mm"}
